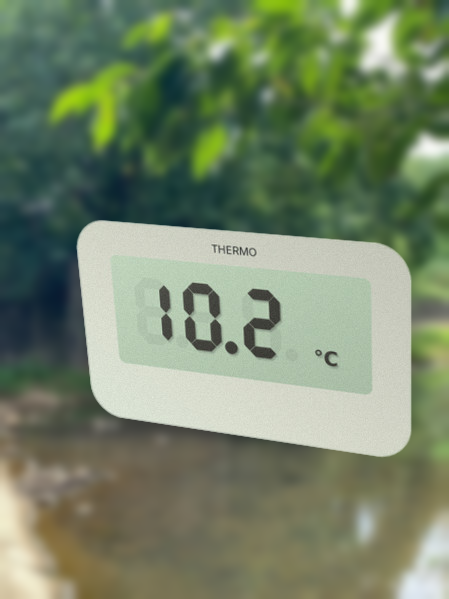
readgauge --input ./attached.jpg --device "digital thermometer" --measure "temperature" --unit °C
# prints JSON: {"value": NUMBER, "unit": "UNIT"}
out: {"value": 10.2, "unit": "°C"}
